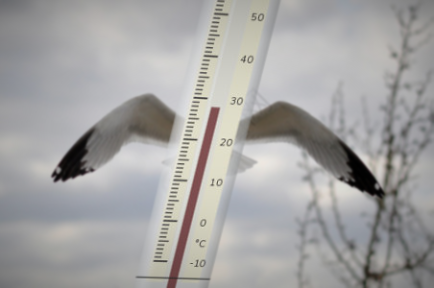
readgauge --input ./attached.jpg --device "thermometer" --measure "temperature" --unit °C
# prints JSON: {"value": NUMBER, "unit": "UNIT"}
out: {"value": 28, "unit": "°C"}
